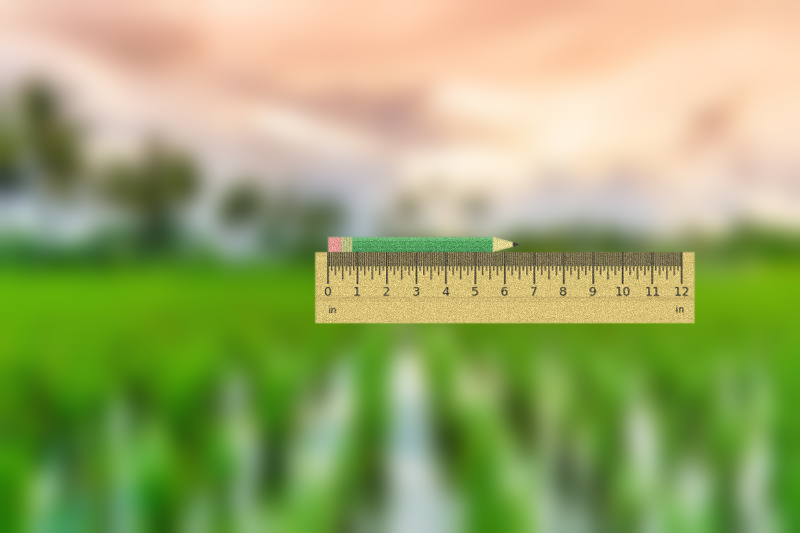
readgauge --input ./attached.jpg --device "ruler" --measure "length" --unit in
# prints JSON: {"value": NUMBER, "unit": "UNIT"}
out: {"value": 6.5, "unit": "in"}
